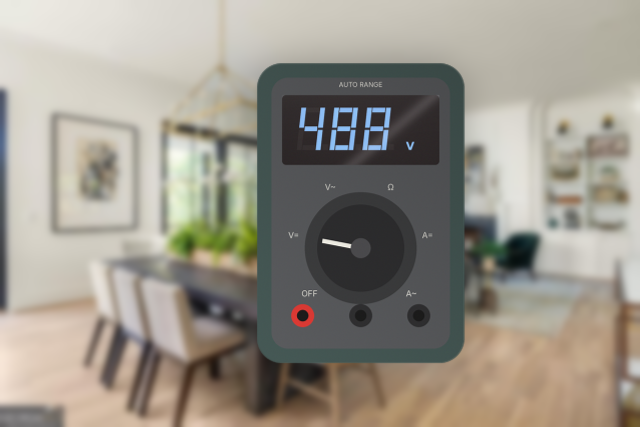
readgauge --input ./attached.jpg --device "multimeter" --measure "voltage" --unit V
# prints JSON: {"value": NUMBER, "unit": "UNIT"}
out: {"value": 488, "unit": "V"}
